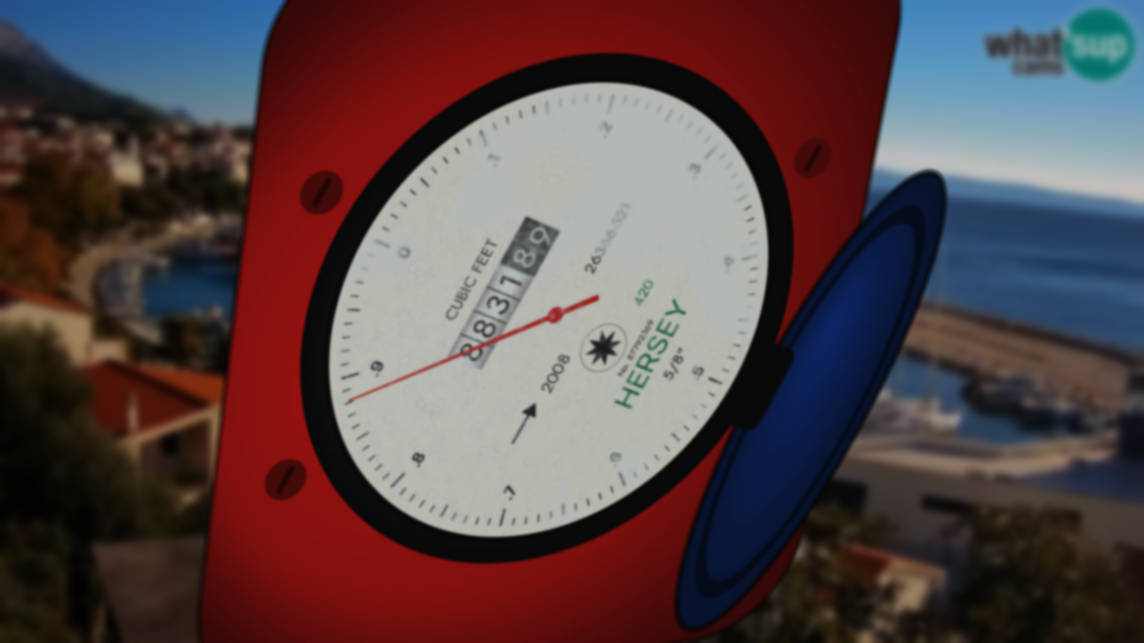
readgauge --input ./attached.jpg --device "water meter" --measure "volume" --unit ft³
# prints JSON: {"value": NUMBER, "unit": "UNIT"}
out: {"value": 883188.88, "unit": "ft³"}
